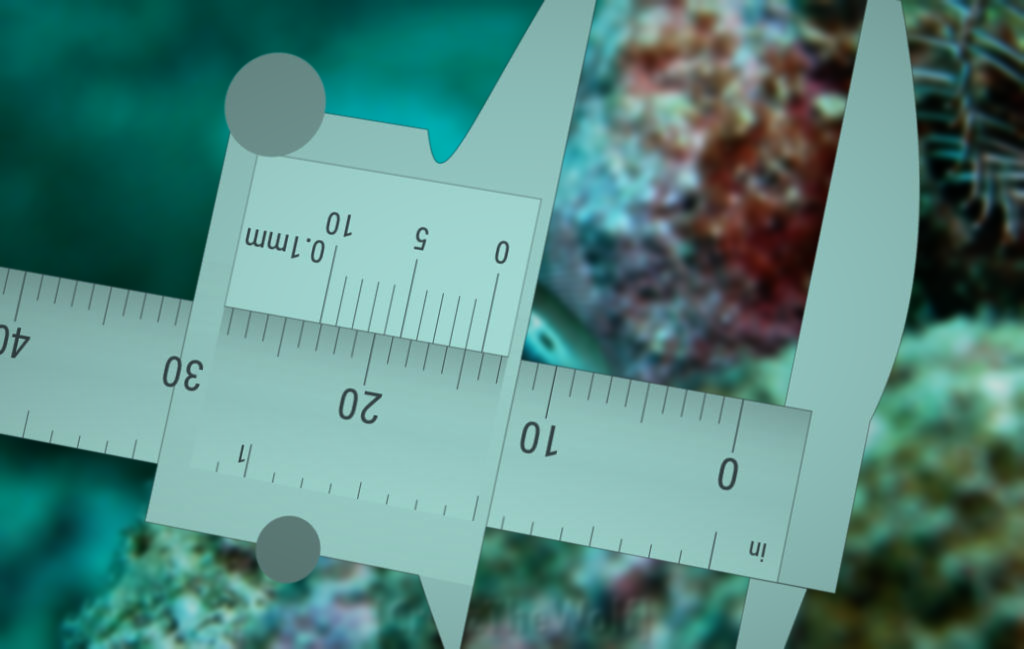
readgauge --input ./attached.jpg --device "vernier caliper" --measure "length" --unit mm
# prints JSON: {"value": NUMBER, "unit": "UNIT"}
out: {"value": 14.1, "unit": "mm"}
